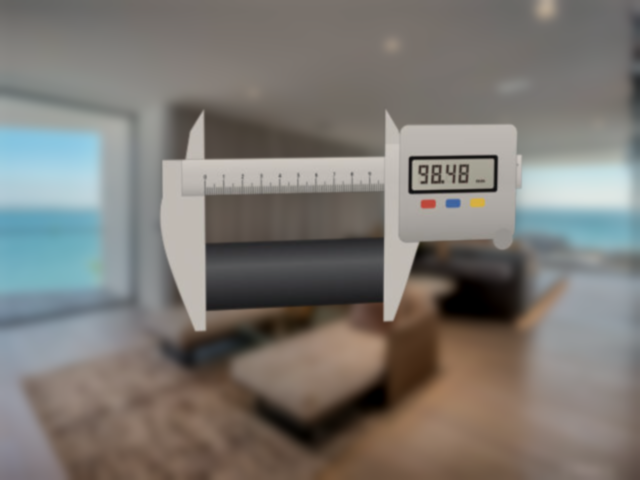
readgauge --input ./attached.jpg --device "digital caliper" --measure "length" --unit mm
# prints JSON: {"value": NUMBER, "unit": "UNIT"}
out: {"value": 98.48, "unit": "mm"}
